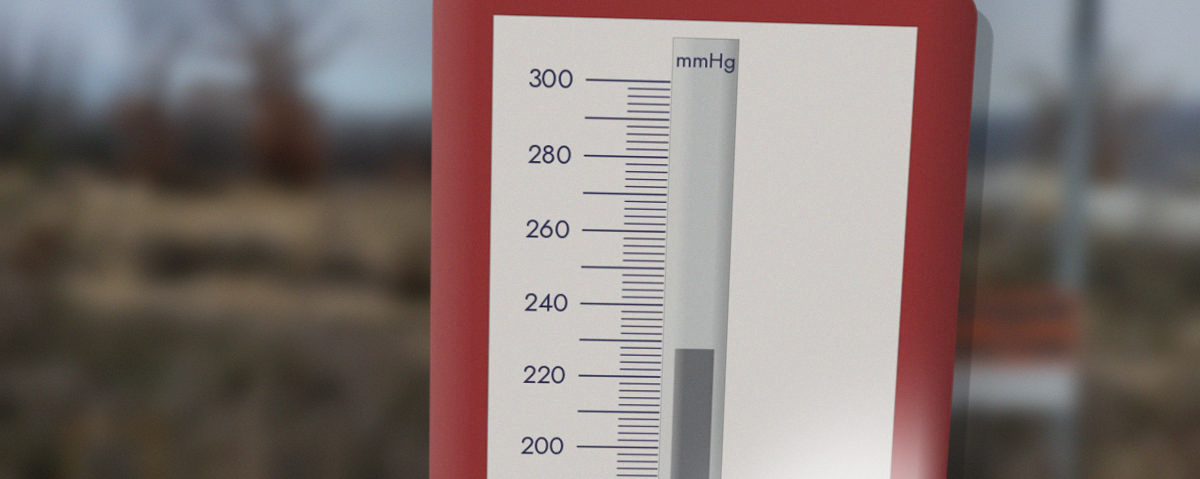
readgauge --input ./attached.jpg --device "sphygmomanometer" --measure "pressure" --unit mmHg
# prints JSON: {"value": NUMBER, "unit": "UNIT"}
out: {"value": 228, "unit": "mmHg"}
